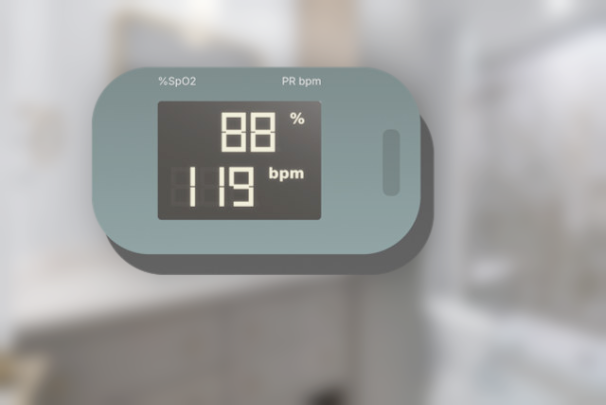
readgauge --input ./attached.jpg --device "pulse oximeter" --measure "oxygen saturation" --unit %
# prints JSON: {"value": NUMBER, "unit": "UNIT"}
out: {"value": 88, "unit": "%"}
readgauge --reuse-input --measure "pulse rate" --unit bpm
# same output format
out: {"value": 119, "unit": "bpm"}
